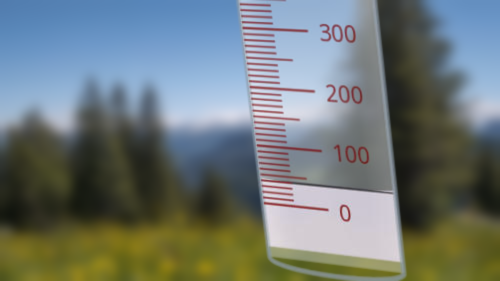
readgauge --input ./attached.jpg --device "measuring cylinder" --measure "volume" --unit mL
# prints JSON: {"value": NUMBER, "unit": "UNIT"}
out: {"value": 40, "unit": "mL"}
